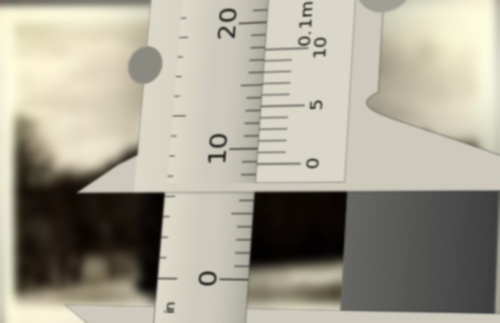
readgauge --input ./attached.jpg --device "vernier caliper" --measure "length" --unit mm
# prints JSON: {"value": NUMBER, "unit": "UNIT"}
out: {"value": 8.8, "unit": "mm"}
